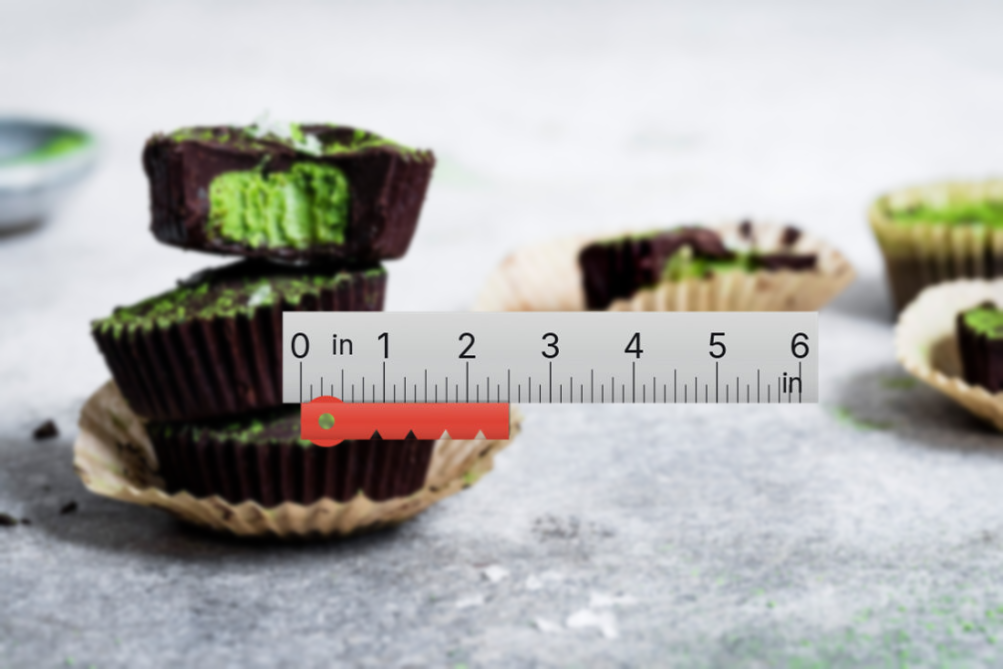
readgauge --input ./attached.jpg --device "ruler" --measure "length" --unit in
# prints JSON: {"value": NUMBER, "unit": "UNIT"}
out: {"value": 2.5, "unit": "in"}
